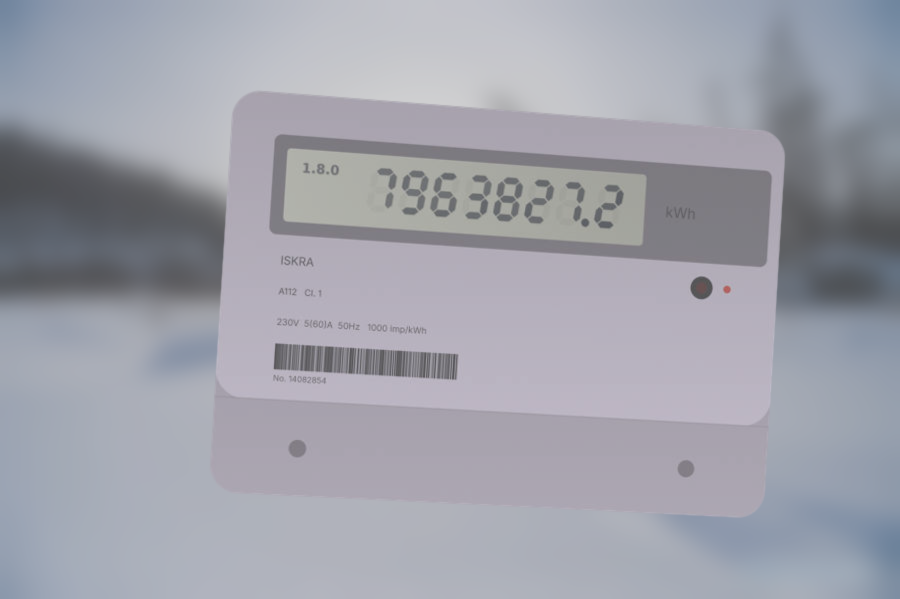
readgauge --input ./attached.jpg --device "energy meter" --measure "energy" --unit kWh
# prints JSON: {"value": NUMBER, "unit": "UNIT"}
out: {"value": 7963827.2, "unit": "kWh"}
